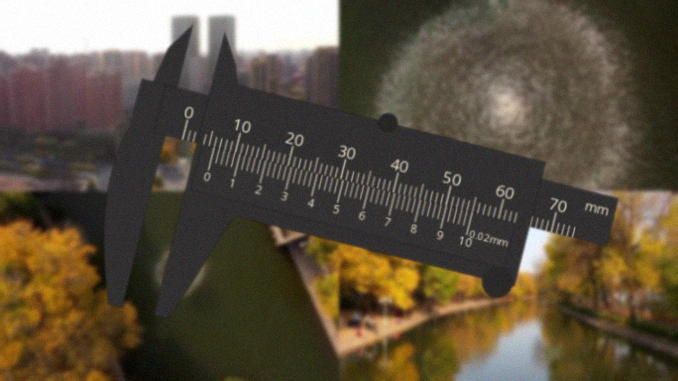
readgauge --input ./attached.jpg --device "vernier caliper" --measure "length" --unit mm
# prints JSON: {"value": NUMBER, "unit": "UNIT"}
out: {"value": 6.0, "unit": "mm"}
